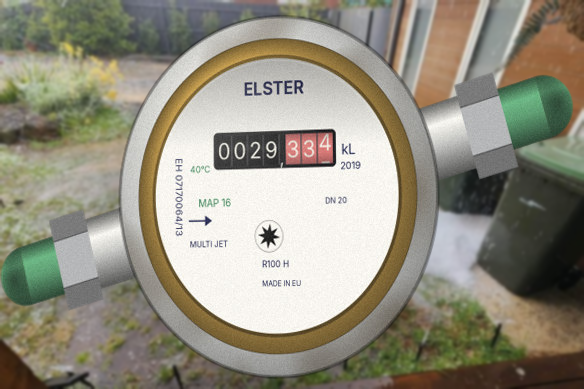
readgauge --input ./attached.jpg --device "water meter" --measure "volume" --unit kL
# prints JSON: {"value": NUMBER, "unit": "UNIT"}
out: {"value": 29.334, "unit": "kL"}
